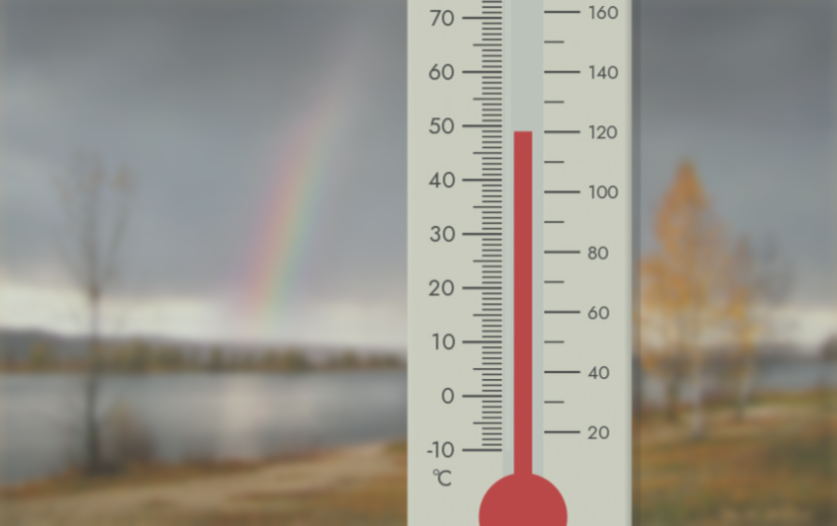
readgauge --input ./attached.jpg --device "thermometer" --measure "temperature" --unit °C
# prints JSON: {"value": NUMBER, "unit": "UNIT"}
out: {"value": 49, "unit": "°C"}
